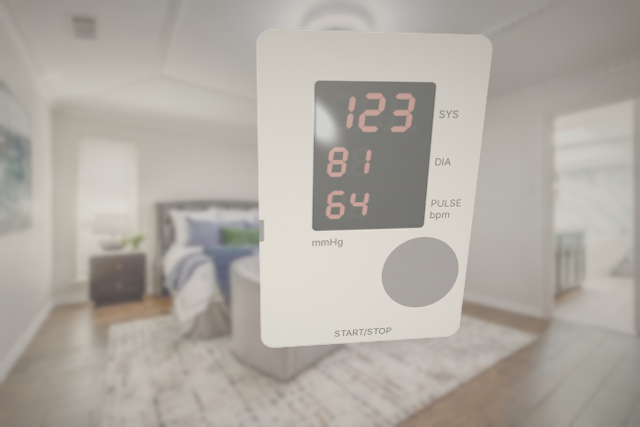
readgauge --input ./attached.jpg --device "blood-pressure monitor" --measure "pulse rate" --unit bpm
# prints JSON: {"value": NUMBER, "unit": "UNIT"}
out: {"value": 64, "unit": "bpm"}
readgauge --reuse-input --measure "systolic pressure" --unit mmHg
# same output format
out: {"value": 123, "unit": "mmHg"}
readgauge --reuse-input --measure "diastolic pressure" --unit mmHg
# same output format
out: {"value": 81, "unit": "mmHg"}
